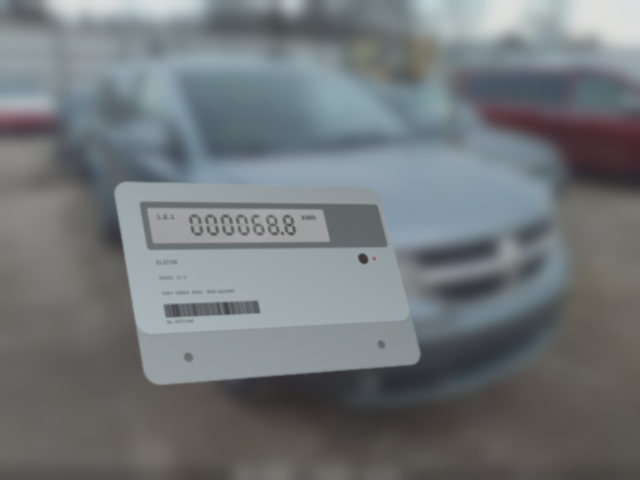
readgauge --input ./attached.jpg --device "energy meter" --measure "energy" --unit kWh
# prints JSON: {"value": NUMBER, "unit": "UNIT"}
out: {"value": 68.8, "unit": "kWh"}
